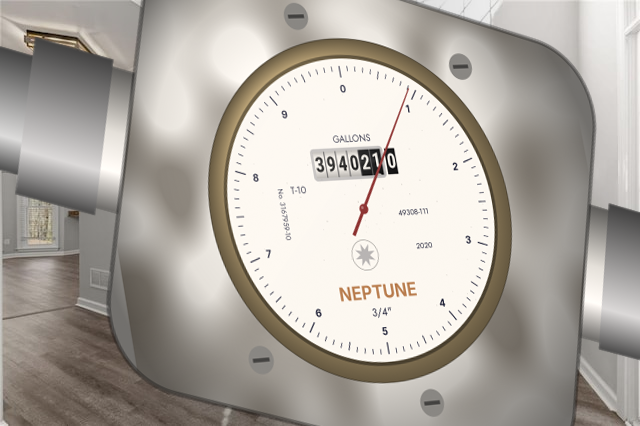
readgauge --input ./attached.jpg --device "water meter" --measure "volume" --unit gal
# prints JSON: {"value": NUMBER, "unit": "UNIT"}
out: {"value": 3940210.9, "unit": "gal"}
